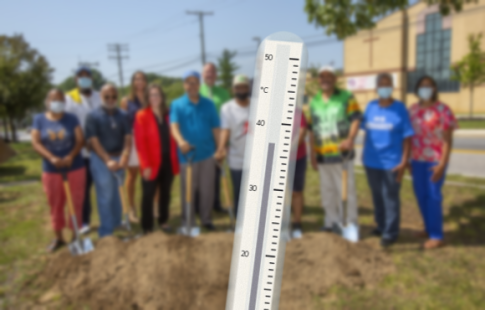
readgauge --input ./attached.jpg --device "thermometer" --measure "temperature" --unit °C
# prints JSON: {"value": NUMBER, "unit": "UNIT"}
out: {"value": 37, "unit": "°C"}
